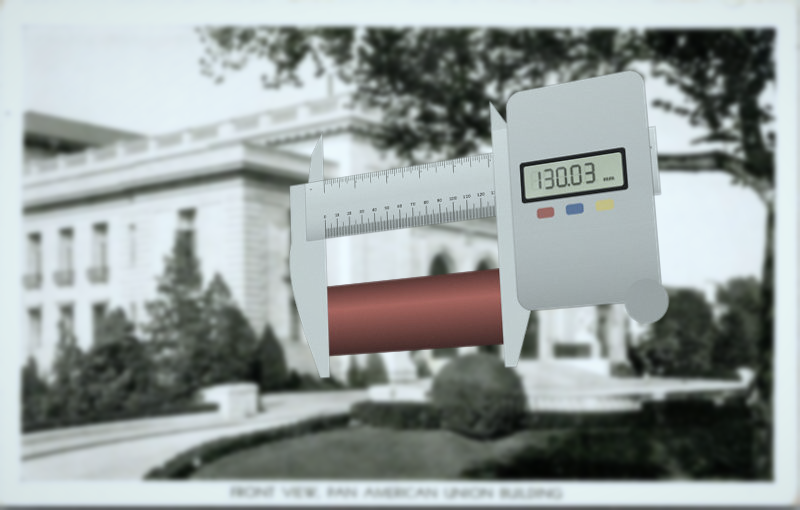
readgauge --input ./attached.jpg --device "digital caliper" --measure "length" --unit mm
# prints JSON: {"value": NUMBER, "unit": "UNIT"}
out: {"value": 130.03, "unit": "mm"}
